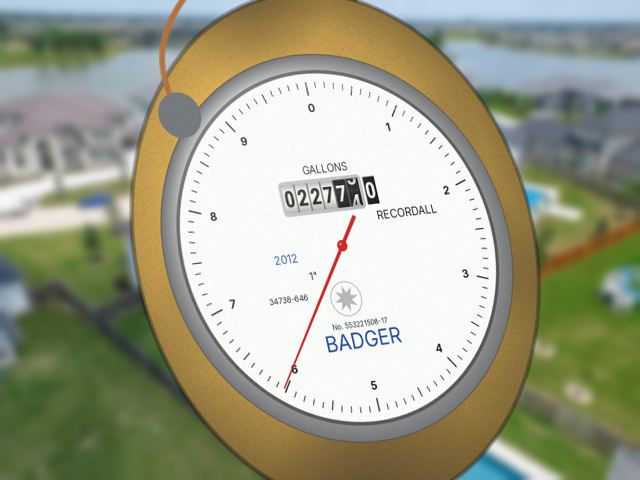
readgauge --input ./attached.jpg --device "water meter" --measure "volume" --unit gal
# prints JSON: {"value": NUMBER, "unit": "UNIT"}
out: {"value": 227736.0, "unit": "gal"}
